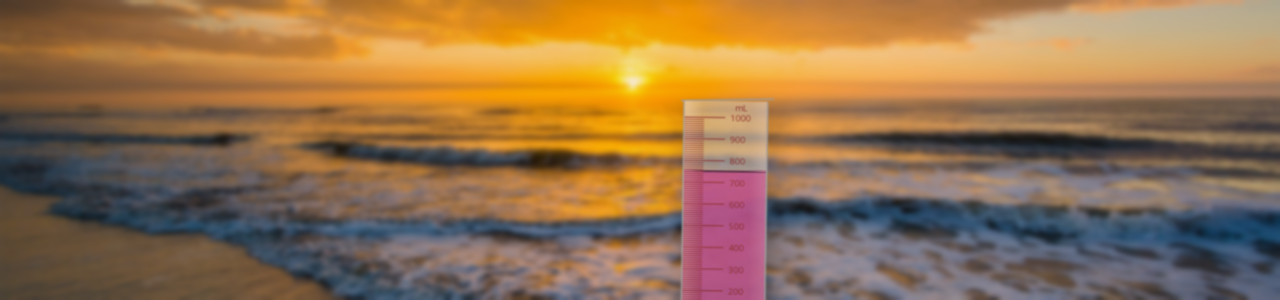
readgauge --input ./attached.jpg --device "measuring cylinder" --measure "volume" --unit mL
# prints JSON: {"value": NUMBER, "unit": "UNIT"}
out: {"value": 750, "unit": "mL"}
